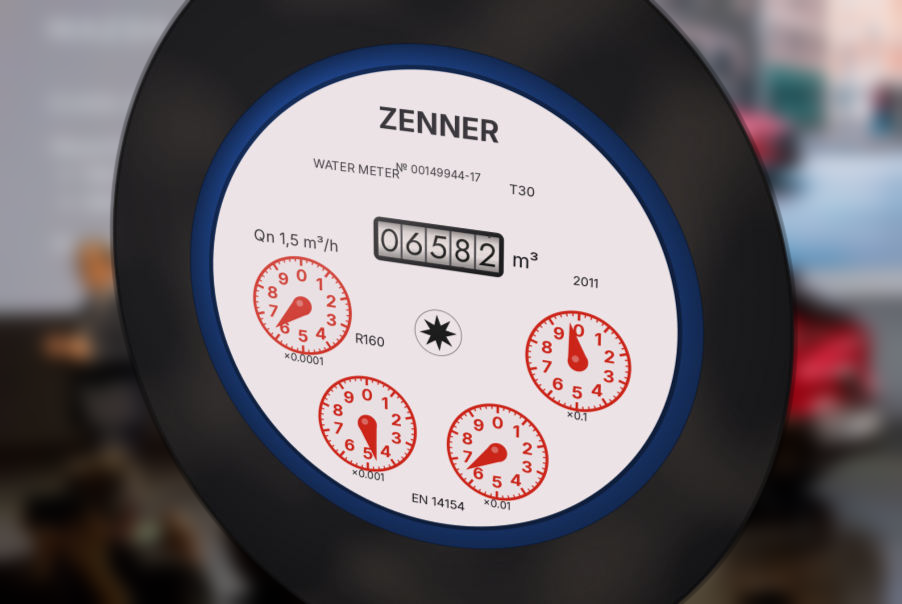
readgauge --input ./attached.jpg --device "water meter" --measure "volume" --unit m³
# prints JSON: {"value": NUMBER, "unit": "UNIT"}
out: {"value": 6581.9646, "unit": "m³"}
